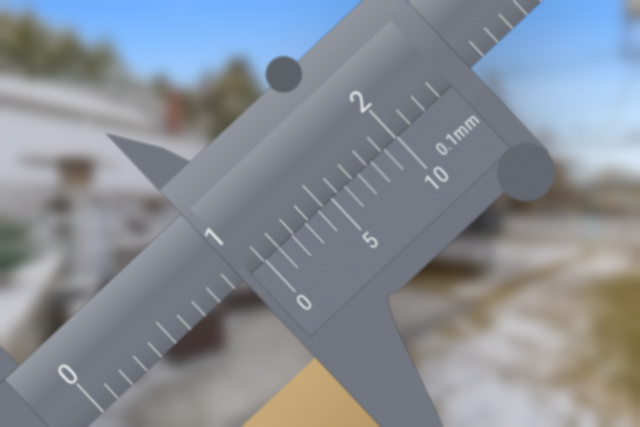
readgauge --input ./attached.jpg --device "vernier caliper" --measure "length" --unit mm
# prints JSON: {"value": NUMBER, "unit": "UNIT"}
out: {"value": 11.1, "unit": "mm"}
